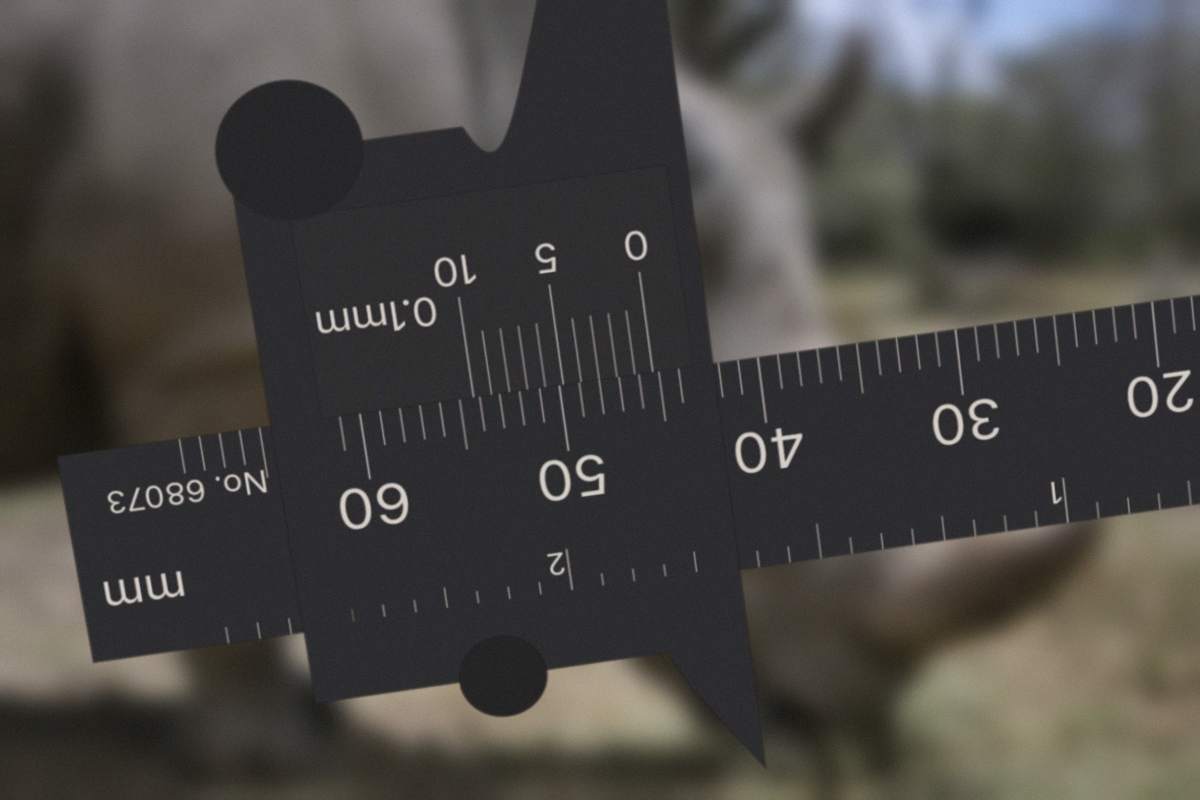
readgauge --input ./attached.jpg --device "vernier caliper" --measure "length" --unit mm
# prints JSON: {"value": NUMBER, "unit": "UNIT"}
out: {"value": 45.3, "unit": "mm"}
